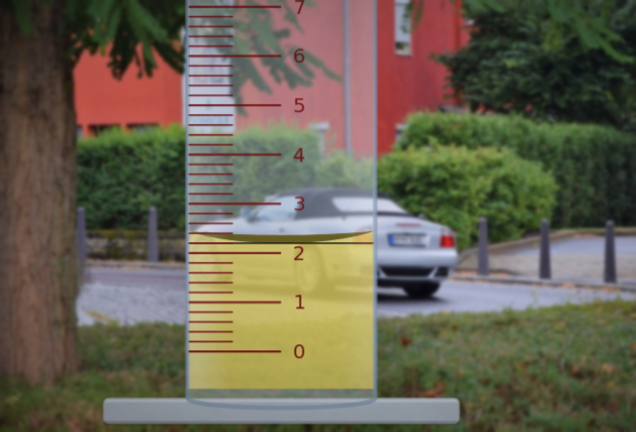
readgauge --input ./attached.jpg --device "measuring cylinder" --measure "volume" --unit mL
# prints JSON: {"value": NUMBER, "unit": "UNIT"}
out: {"value": 2.2, "unit": "mL"}
